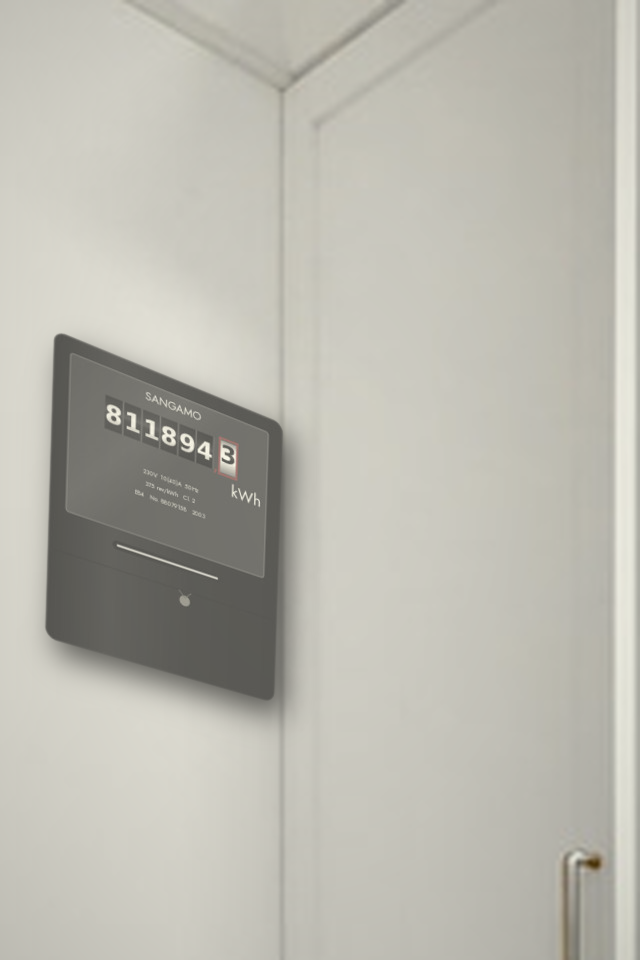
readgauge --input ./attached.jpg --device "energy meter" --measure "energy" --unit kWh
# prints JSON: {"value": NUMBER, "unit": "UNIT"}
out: {"value": 811894.3, "unit": "kWh"}
